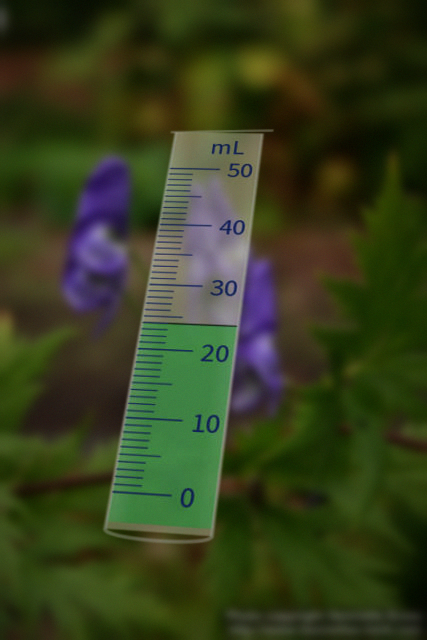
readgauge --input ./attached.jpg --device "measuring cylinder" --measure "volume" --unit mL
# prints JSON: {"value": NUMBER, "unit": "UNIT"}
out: {"value": 24, "unit": "mL"}
